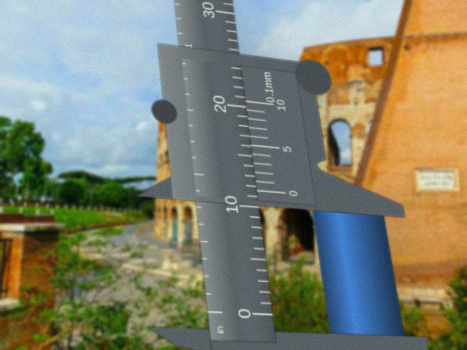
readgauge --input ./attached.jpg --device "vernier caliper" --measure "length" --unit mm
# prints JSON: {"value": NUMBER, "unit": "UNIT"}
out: {"value": 11.6, "unit": "mm"}
